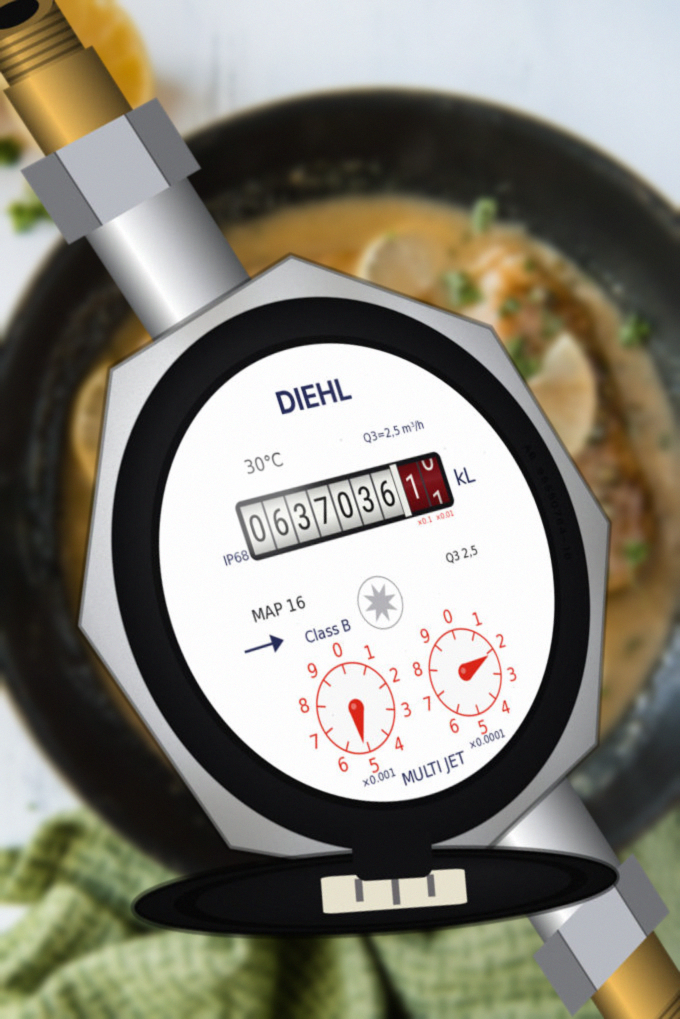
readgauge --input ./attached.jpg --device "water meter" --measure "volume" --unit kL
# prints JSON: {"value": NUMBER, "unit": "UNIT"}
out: {"value": 637036.1052, "unit": "kL"}
